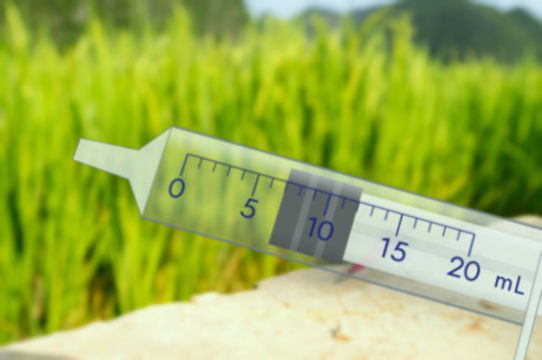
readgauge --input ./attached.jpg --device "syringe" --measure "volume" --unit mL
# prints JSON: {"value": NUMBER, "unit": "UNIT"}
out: {"value": 7, "unit": "mL"}
